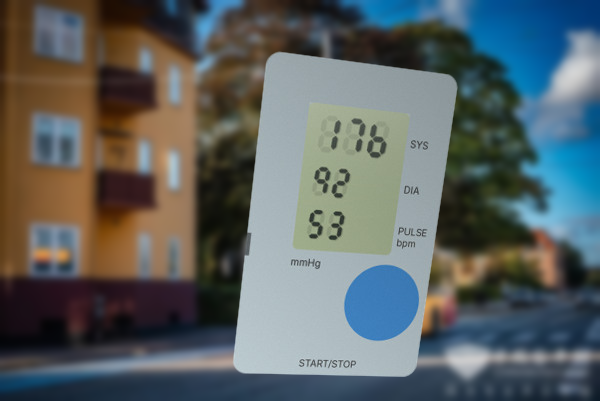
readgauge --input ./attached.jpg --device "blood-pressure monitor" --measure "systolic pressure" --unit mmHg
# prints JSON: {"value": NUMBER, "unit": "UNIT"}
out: {"value": 176, "unit": "mmHg"}
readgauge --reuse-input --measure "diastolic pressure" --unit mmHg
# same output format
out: {"value": 92, "unit": "mmHg"}
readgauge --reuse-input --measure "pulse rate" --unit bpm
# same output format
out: {"value": 53, "unit": "bpm"}
